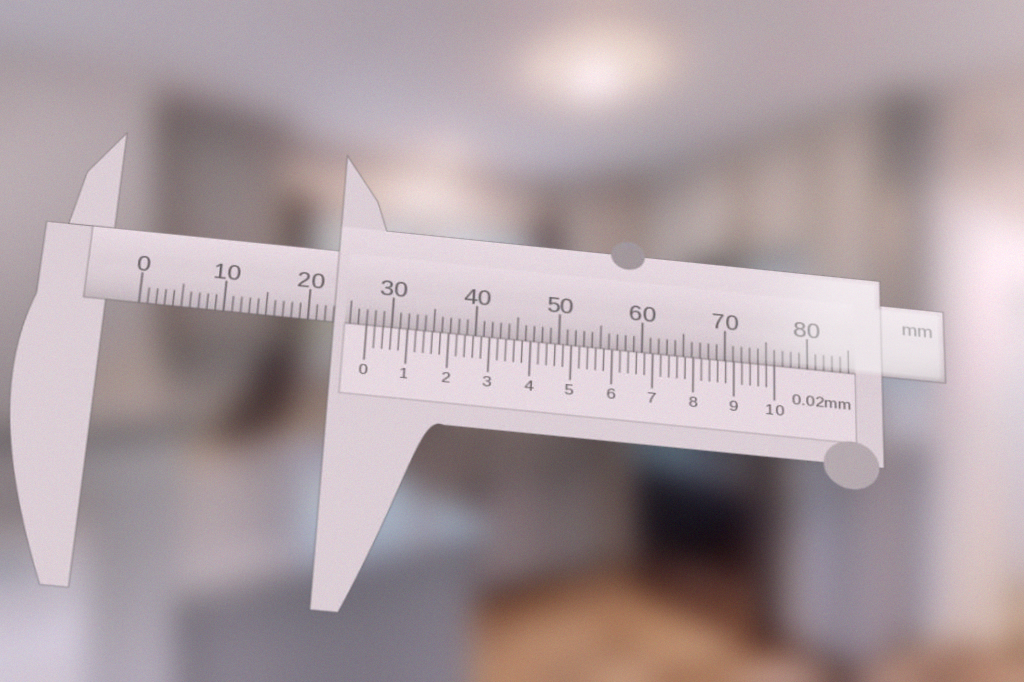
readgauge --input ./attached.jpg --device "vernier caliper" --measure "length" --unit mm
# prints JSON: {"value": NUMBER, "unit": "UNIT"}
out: {"value": 27.0, "unit": "mm"}
